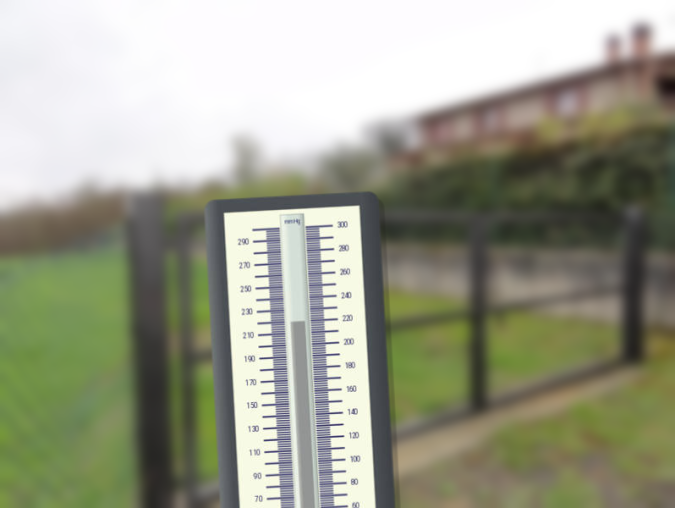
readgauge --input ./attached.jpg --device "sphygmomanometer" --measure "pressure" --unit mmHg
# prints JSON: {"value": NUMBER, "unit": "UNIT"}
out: {"value": 220, "unit": "mmHg"}
